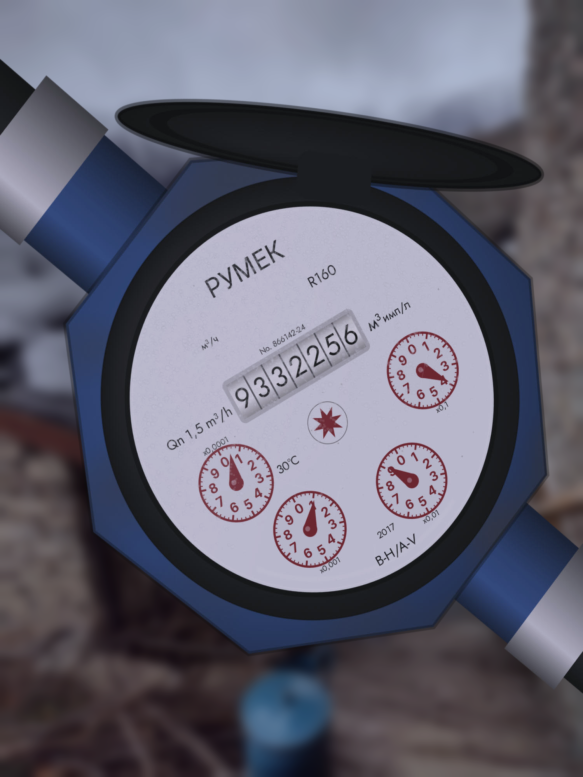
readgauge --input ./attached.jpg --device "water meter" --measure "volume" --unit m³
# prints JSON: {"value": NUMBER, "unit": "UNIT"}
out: {"value": 9332256.3910, "unit": "m³"}
